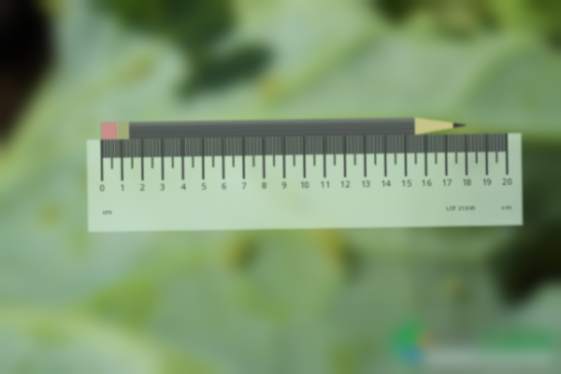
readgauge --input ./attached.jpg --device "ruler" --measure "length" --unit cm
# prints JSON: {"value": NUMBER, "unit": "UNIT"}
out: {"value": 18, "unit": "cm"}
